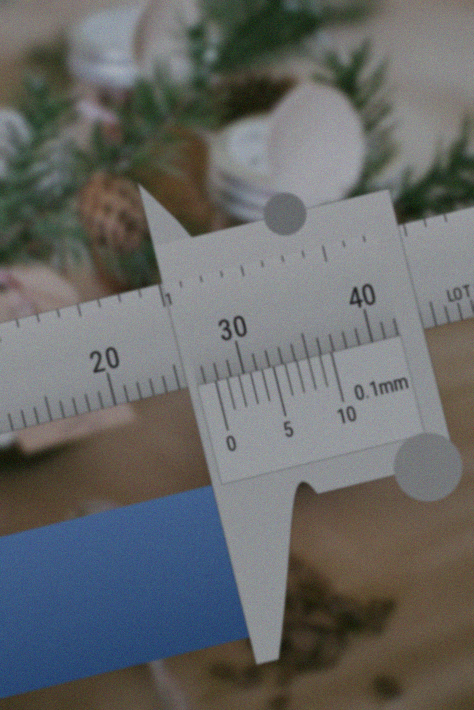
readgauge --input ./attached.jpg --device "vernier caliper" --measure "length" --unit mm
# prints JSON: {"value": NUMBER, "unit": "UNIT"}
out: {"value": 27.8, "unit": "mm"}
